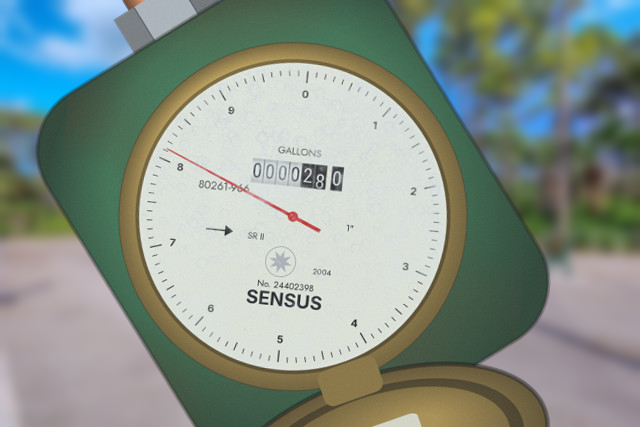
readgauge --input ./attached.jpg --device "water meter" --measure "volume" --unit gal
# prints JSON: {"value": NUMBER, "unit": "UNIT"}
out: {"value": 278.1, "unit": "gal"}
